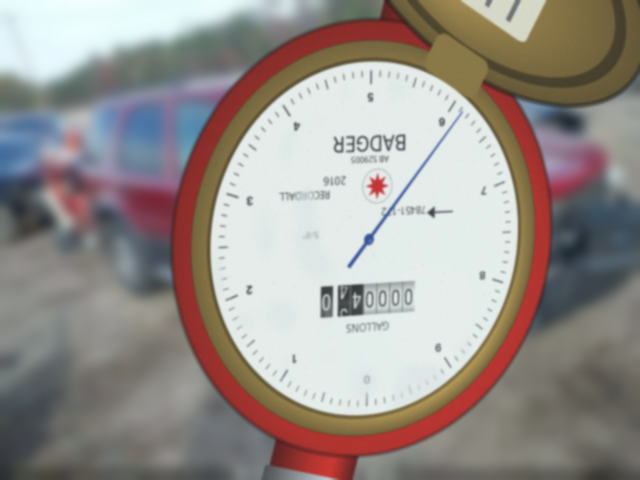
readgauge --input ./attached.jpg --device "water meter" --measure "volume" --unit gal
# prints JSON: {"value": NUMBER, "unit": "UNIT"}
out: {"value": 436.1, "unit": "gal"}
